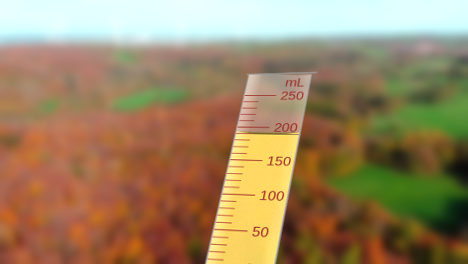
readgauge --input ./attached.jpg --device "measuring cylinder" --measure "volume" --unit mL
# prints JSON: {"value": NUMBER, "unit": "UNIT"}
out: {"value": 190, "unit": "mL"}
